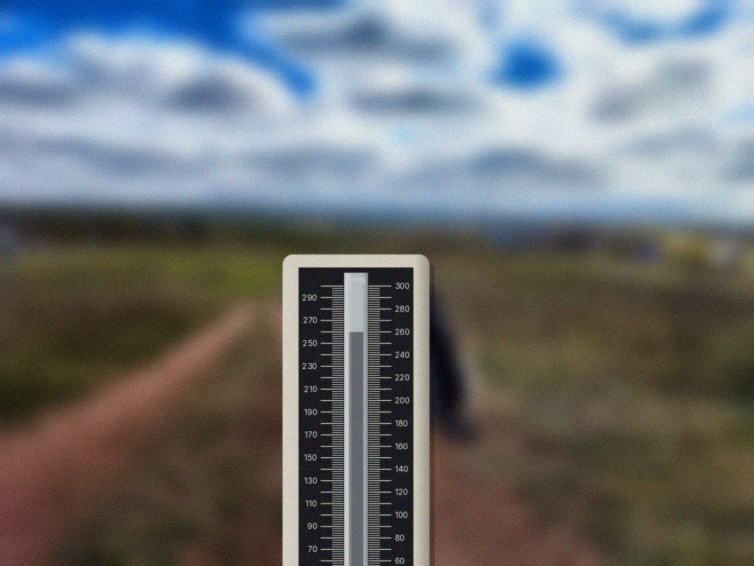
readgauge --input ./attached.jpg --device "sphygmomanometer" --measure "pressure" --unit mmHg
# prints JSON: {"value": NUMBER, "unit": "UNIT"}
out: {"value": 260, "unit": "mmHg"}
